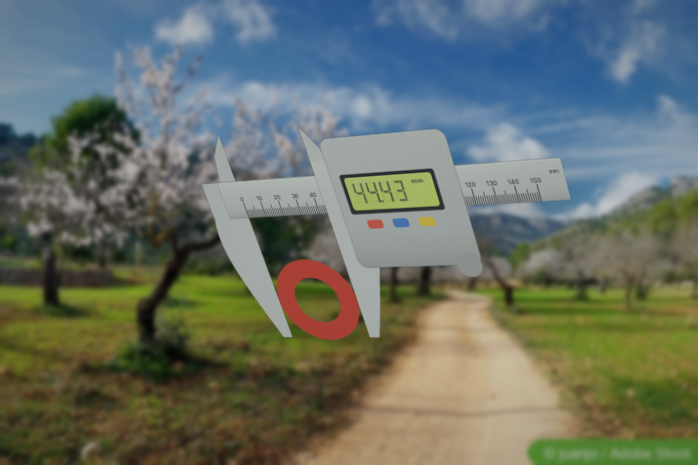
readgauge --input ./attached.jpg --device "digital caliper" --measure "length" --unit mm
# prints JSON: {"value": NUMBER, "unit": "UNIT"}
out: {"value": 44.43, "unit": "mm"}
